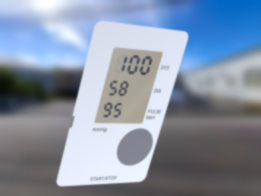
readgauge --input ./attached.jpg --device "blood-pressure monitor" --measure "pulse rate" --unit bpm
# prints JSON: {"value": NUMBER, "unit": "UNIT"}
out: {"value": 95, "unit": "bpm"}
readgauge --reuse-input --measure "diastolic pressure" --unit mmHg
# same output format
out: {"value": 58, "unit": "mmHg"}
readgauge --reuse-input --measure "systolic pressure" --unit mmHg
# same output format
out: {"value": 100, "unit": "mmHg"}
